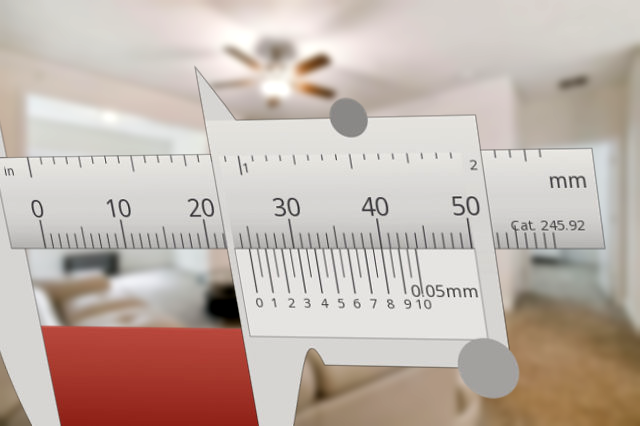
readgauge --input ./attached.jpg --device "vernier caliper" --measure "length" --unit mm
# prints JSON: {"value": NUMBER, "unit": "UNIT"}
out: {"value": 24.8, "unit": "mm"}
